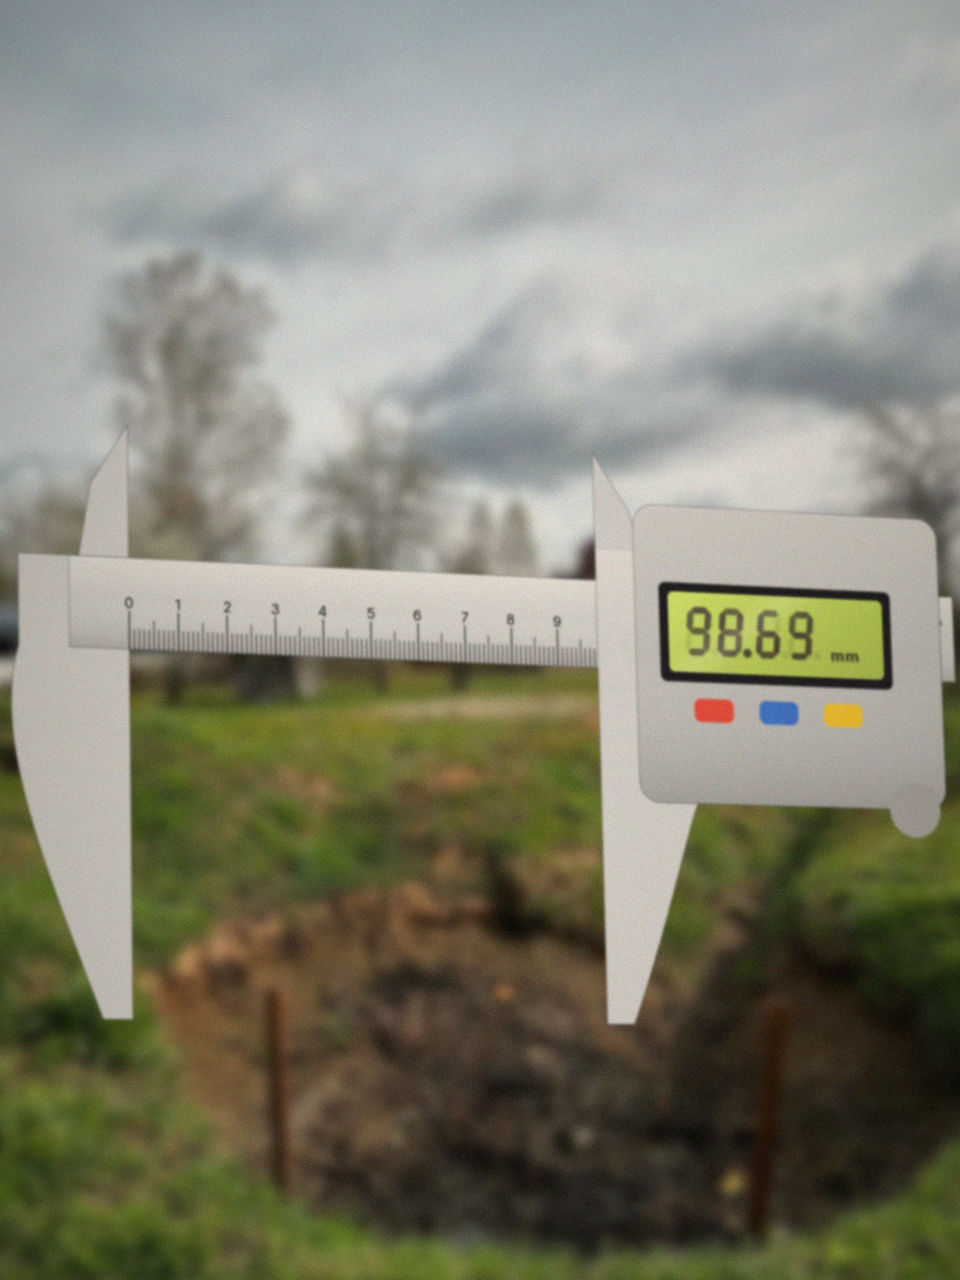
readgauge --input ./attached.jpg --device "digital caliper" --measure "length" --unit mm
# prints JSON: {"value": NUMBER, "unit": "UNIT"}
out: {"value": 98.69, "unit": "mm"}
